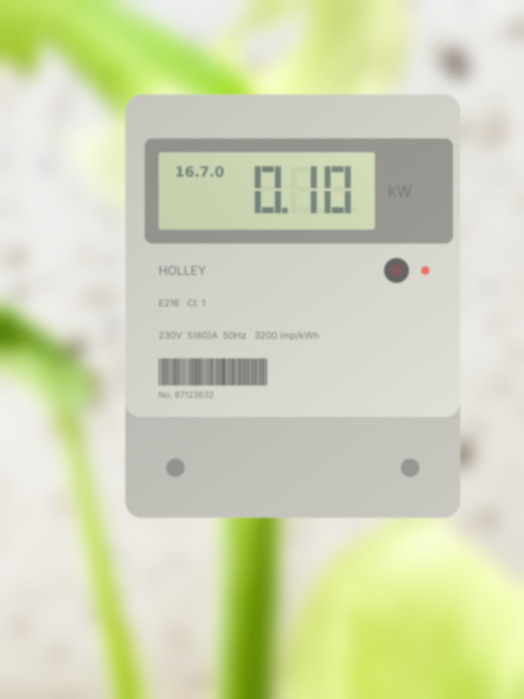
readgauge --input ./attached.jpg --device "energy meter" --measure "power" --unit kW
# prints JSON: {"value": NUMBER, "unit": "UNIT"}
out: {"value": 0.10, "unit": "kW"}
